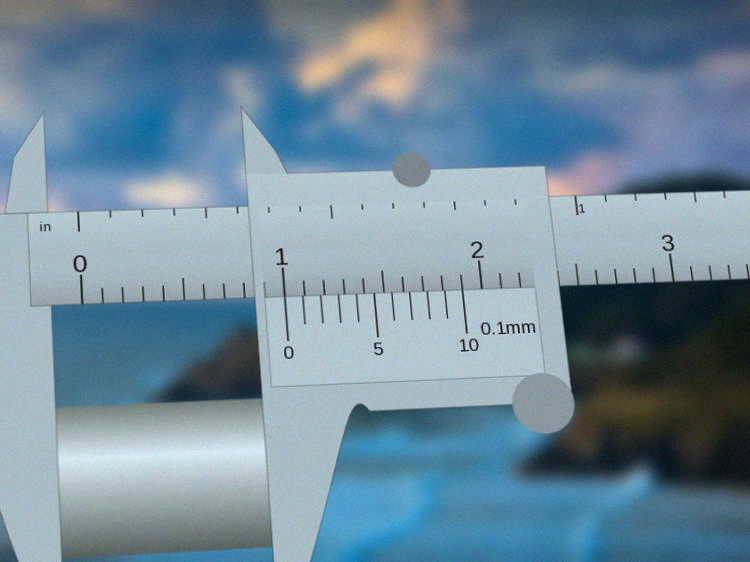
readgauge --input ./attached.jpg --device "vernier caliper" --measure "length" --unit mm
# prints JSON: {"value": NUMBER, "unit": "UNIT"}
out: {"value": 10.0, "unit": "mm"}
